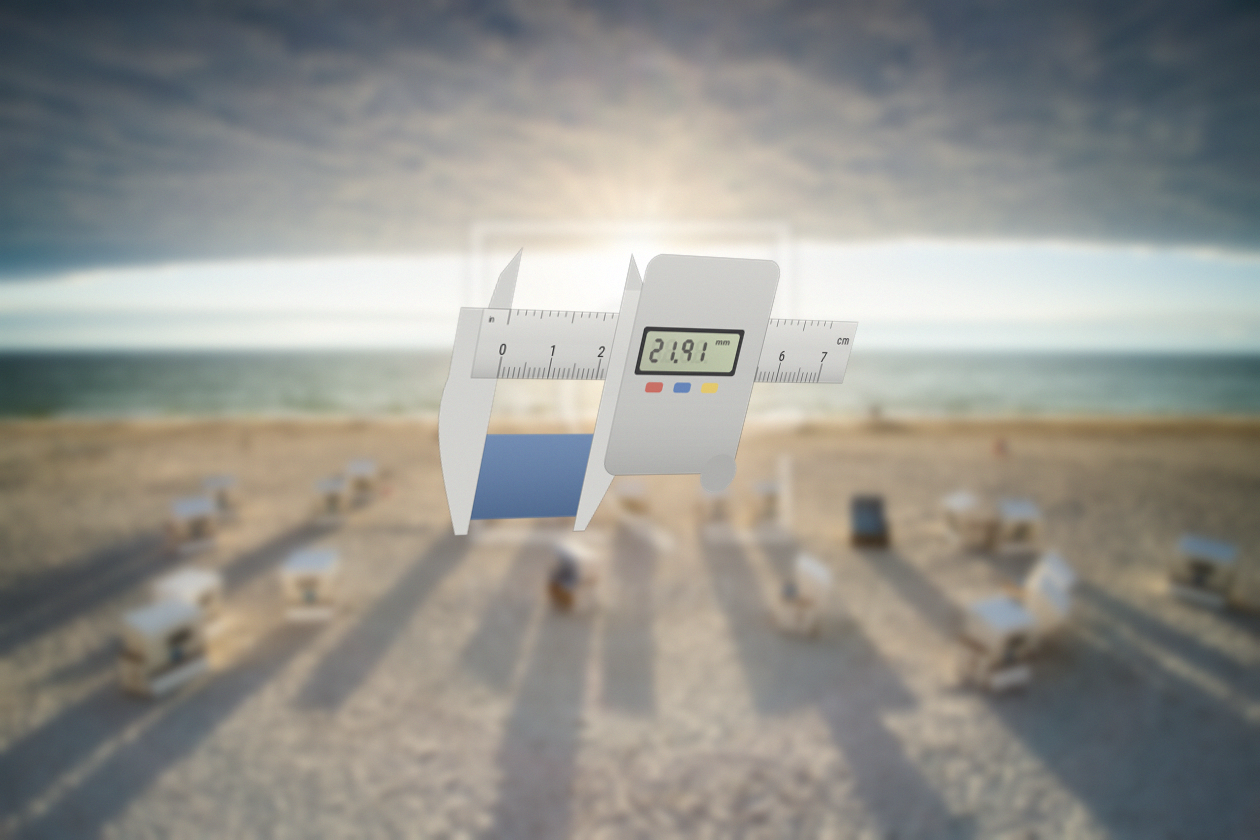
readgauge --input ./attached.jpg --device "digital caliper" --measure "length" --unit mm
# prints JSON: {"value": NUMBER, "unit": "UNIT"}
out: {"value": 21.91, "unit": "mm"}
